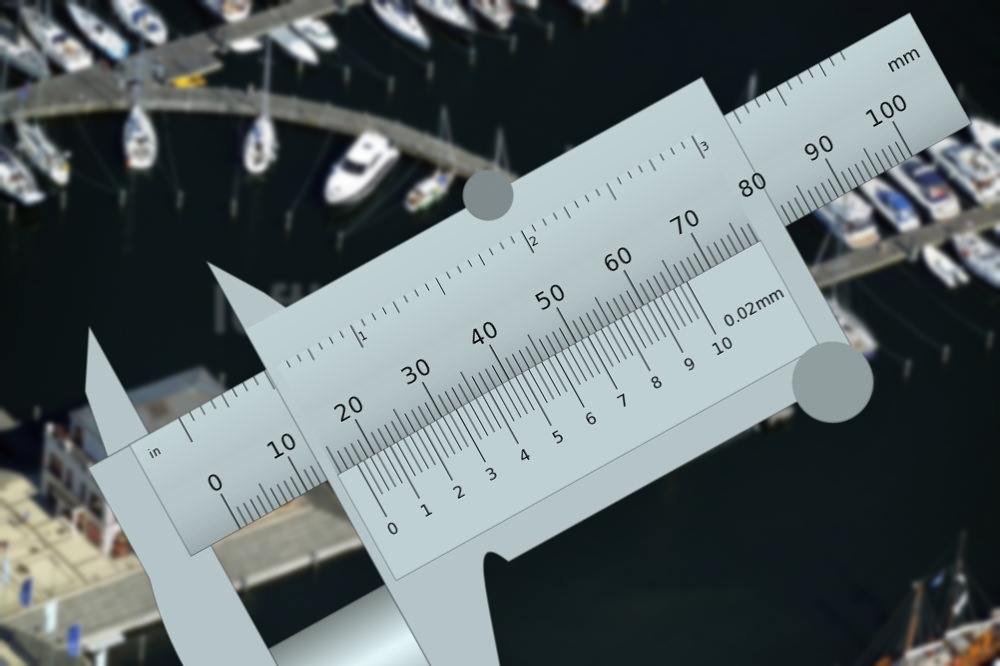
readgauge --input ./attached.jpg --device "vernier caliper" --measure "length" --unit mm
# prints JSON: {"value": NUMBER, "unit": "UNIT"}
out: {"value": 17.4, "unit": "mm"}
